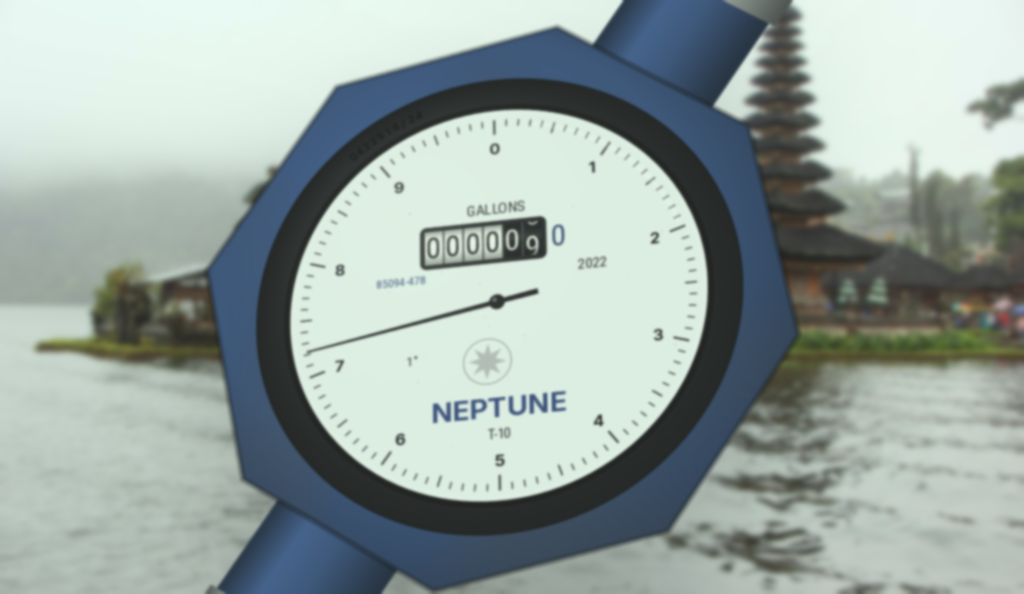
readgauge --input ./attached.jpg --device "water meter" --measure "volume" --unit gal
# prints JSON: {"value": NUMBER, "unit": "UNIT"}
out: {"value": 87.2, "unit": "gal"}
